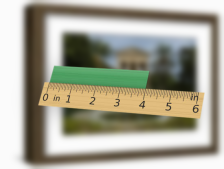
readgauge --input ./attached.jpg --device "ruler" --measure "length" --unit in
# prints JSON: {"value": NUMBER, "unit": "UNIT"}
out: {"value": 4, "unit": "in"}
